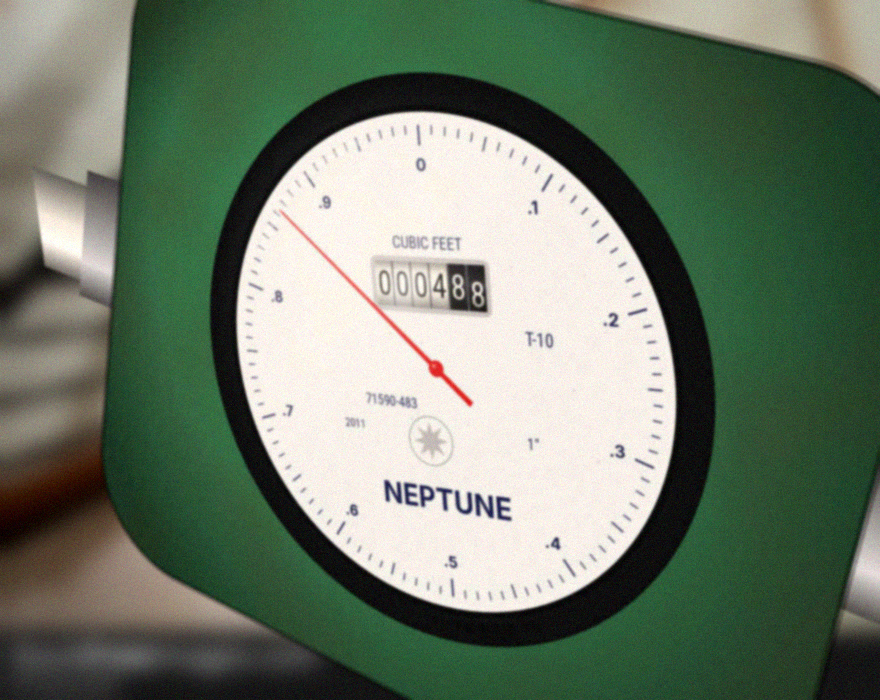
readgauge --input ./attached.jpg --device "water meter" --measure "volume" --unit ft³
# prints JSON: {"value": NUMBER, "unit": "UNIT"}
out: {"value": 487.86, "unit": "ft³"}
